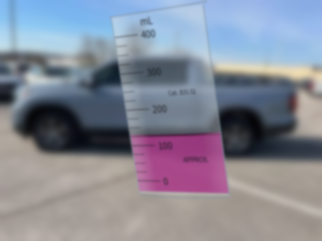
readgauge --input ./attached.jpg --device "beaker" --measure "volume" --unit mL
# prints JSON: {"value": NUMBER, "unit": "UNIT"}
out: {"value": 125, "unit": "mL"}
